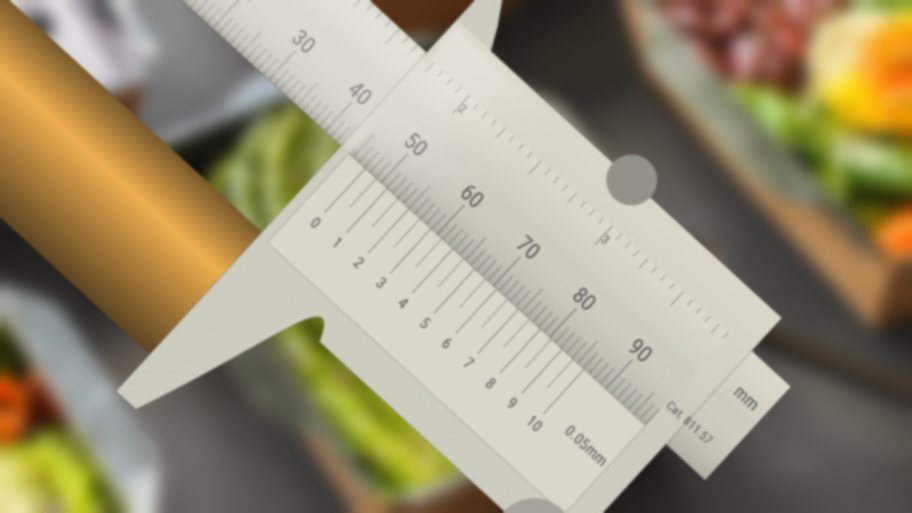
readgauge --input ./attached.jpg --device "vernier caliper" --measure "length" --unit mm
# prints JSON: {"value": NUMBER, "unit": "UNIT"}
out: {"value": 47.2, "unit": "mm"}
